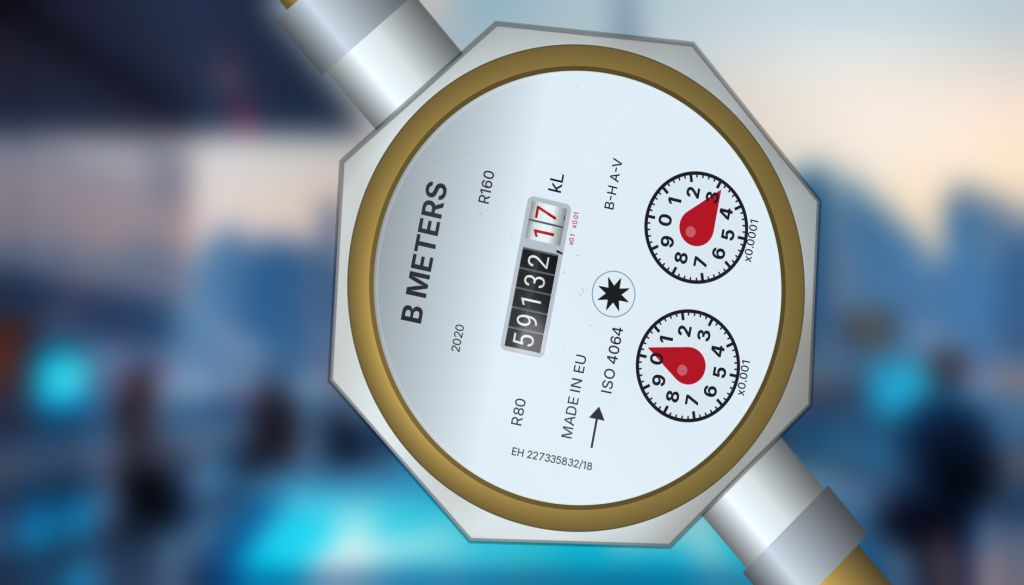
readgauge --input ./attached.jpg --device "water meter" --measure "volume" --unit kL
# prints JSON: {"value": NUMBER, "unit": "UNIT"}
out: {"value": 59132.1703, "unit": "kL"}
